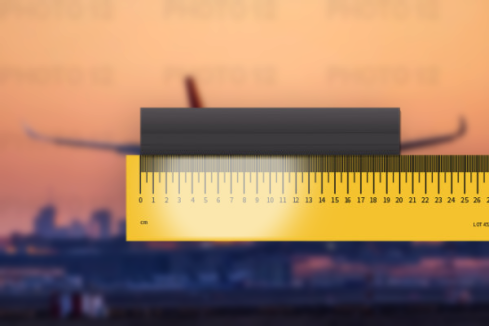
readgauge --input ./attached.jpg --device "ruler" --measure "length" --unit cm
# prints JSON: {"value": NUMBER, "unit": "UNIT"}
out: {"value": 20, "unit": "cm"}
